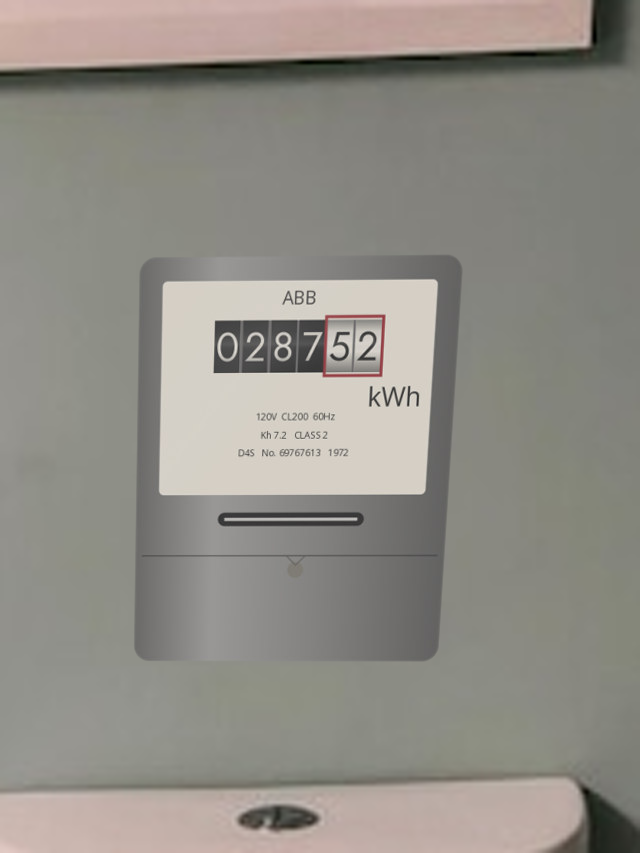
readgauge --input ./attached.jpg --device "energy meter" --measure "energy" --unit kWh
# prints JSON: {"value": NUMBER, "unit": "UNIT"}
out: {"value": 287.52, "unit": "kWh"}
